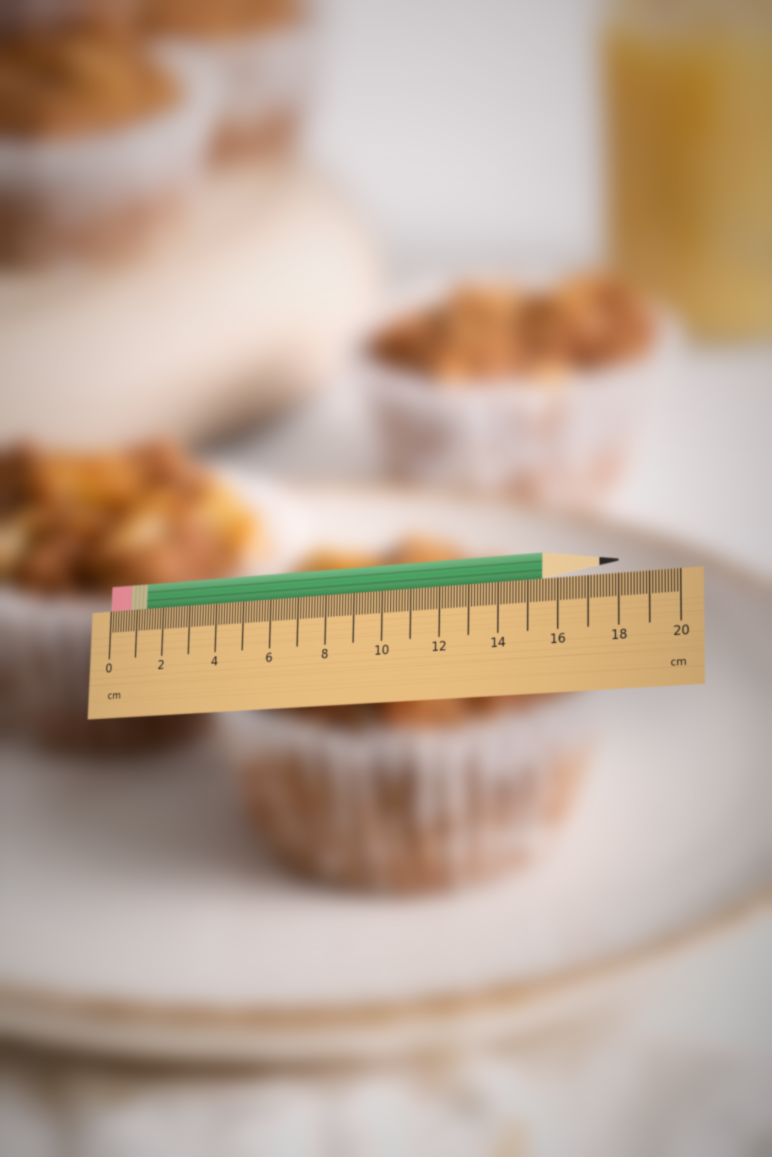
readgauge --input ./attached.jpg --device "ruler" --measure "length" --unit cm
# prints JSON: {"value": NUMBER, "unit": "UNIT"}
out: {"value": 18, "unit": "cm"}
